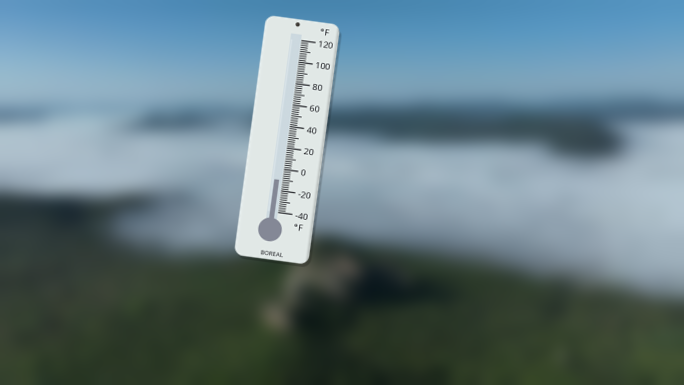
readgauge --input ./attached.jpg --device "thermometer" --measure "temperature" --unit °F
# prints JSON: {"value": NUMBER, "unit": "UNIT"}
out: {"value": -10, "unit": "°F"}
